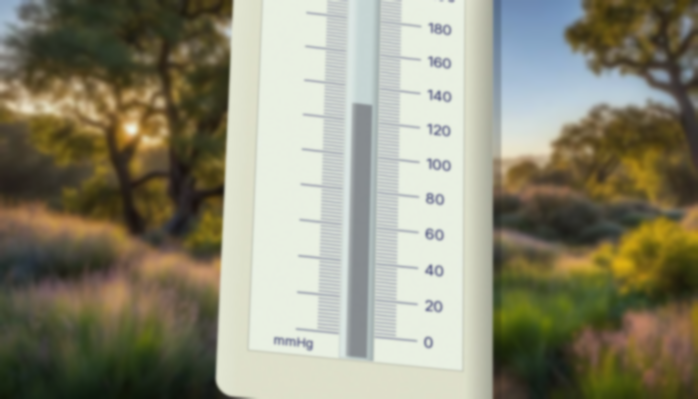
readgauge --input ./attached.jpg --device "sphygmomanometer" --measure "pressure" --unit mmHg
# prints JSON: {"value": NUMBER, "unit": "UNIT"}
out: {"value": 130, "unit": "mmHg"}
